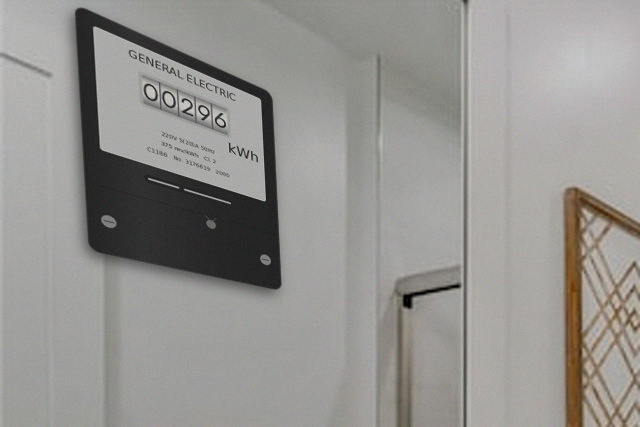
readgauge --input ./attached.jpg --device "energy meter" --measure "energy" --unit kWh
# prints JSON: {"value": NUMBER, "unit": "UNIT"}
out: {"value": 296, "unit": "kWh"}
